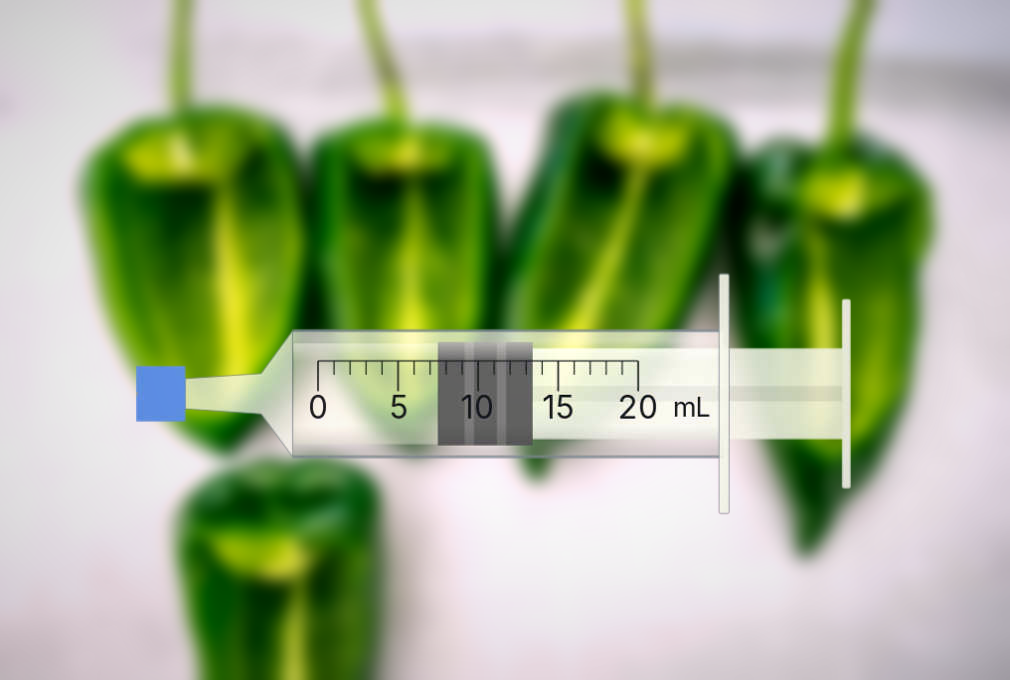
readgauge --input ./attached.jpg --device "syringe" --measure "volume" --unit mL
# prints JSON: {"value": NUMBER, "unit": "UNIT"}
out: {"value": 7.5, "unit": "mL"}
